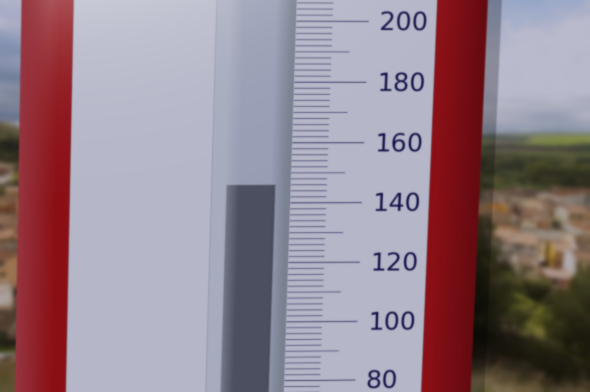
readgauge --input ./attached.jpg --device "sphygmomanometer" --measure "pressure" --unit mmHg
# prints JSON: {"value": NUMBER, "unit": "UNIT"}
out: {"value": 146, "unit": "mmHg"}
